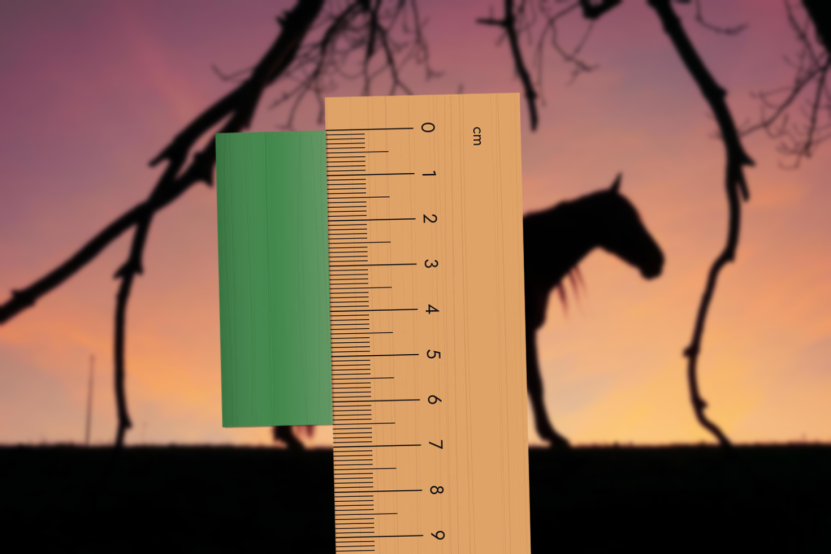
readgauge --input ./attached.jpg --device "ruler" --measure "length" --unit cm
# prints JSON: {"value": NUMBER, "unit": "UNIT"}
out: {"value": 6.5, "unit": "cm"}
